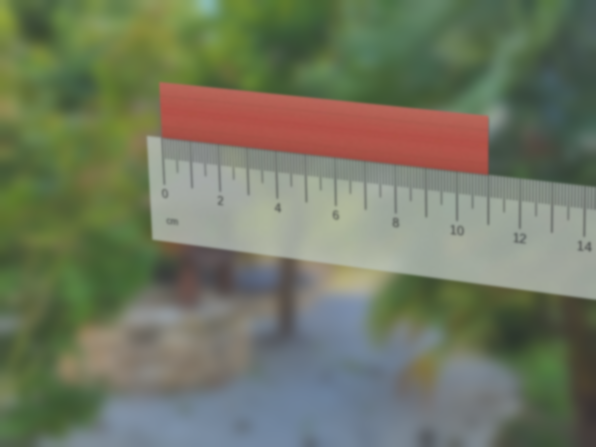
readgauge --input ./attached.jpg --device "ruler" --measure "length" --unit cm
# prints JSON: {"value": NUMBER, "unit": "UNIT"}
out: {"value": 11, "unit": "cm"}
